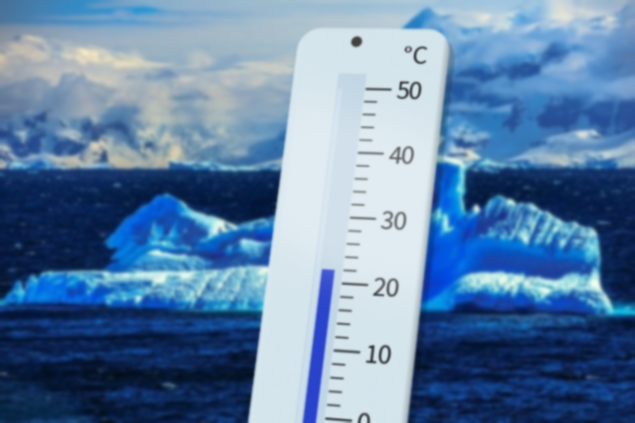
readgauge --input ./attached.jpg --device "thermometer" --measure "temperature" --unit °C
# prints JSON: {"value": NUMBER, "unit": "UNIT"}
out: {"value": 22, "unit": "°C"}
